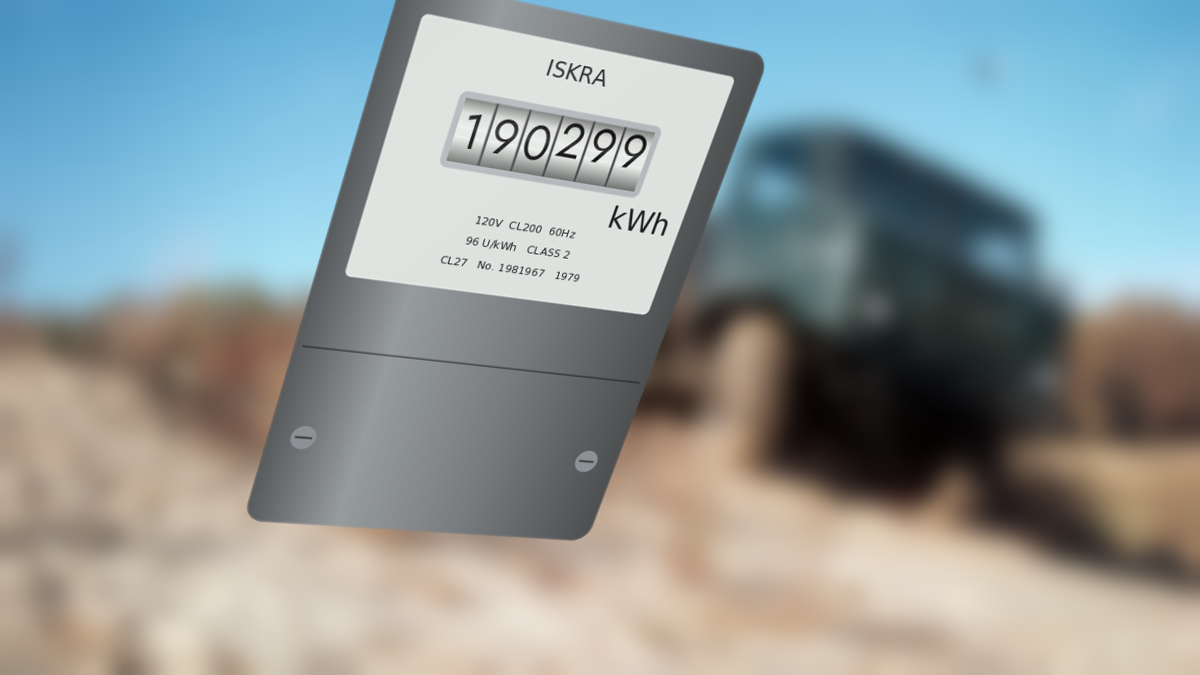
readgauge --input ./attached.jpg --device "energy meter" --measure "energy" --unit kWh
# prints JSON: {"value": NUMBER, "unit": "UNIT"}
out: {"value": 190299, "unit": "kWh"}
